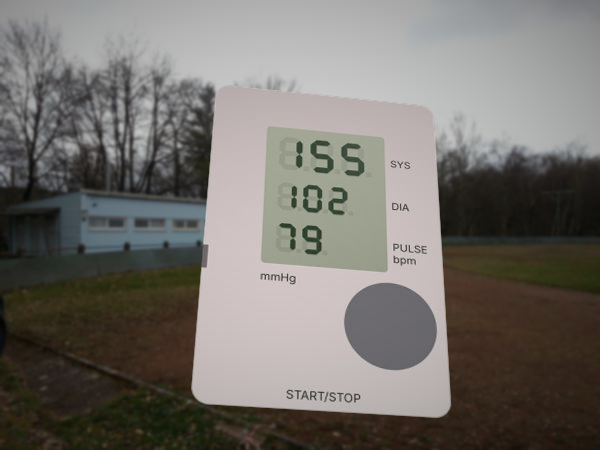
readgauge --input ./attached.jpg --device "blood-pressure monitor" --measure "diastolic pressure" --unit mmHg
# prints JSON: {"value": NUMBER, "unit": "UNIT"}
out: {"value": 102, "unit": "mmHg"}
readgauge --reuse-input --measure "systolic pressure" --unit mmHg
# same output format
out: {"value": 155, "unit": "mmHg"}
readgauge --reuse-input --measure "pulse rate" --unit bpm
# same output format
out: {"value": 79, "unit": "bpm"}
